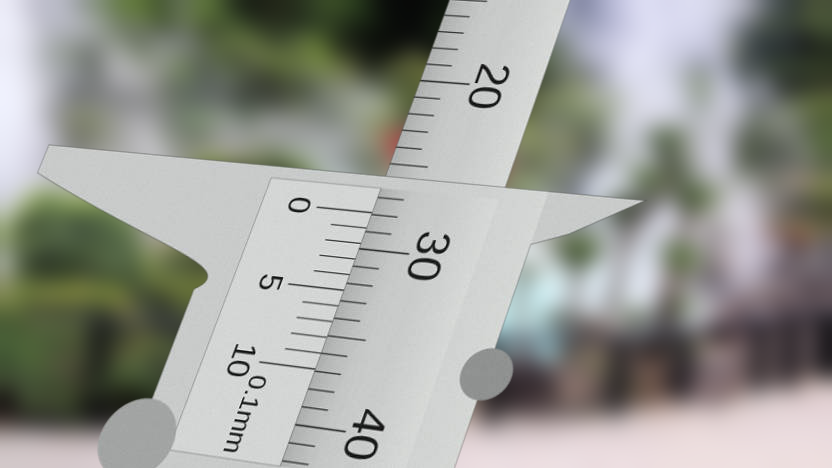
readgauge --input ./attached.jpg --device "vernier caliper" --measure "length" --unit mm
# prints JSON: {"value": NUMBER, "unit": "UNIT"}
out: {"value": 27.9, "unit": "mm"}
